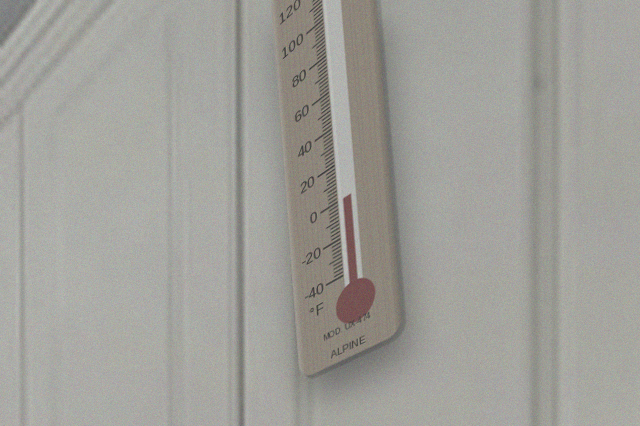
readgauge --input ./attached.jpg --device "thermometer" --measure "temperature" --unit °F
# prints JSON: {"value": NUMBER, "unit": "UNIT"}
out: {"value": 0, "unit": "°F"}
